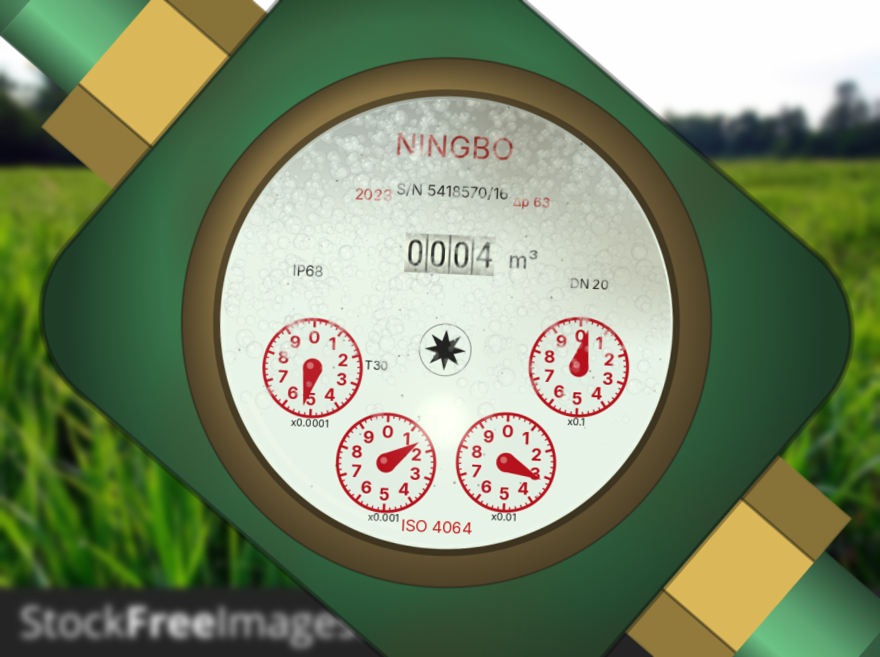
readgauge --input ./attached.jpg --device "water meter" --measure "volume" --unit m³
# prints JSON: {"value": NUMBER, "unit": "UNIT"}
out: {"value": 4.0315, "unit": "m³"}
